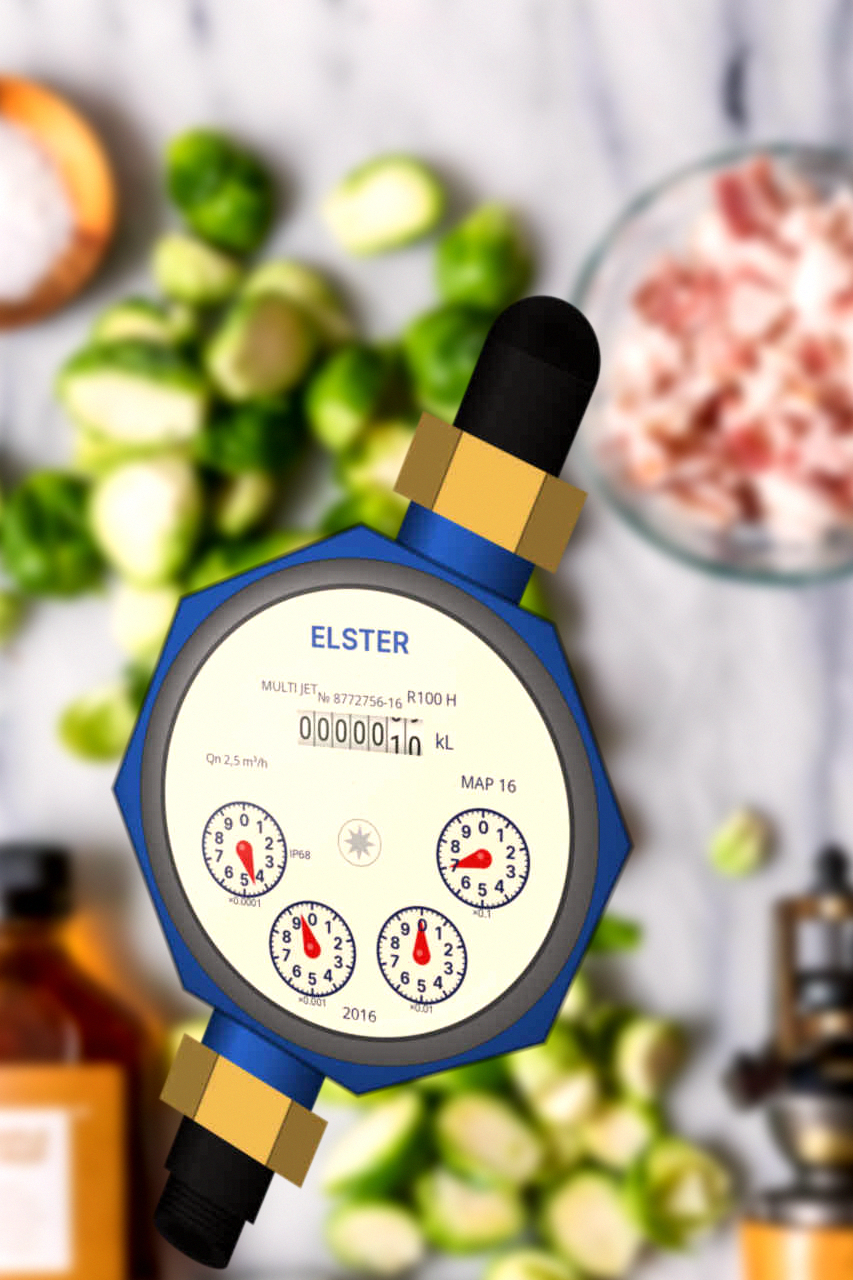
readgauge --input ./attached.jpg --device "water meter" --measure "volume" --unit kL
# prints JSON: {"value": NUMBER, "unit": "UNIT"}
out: {"value": 9.6994, "unit": "kL"}
